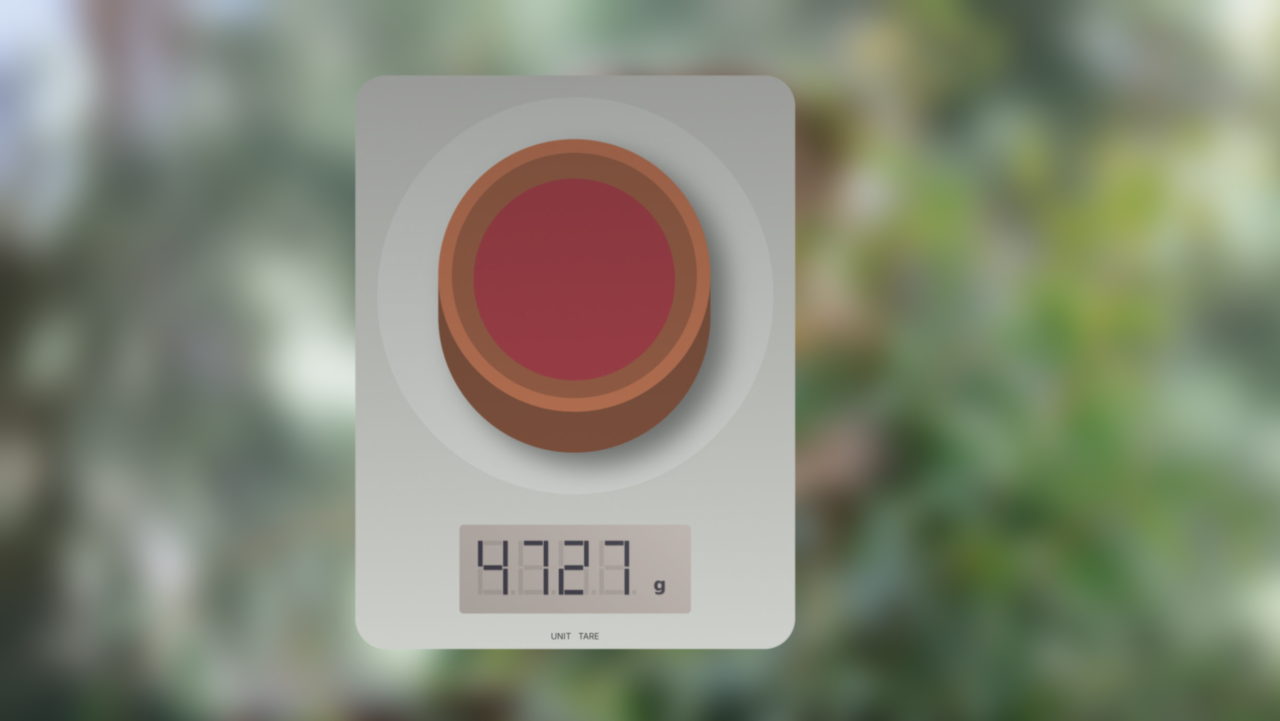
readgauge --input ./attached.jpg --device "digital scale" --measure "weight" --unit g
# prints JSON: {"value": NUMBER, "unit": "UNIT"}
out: {"value": 4727, "unit": "g"}
